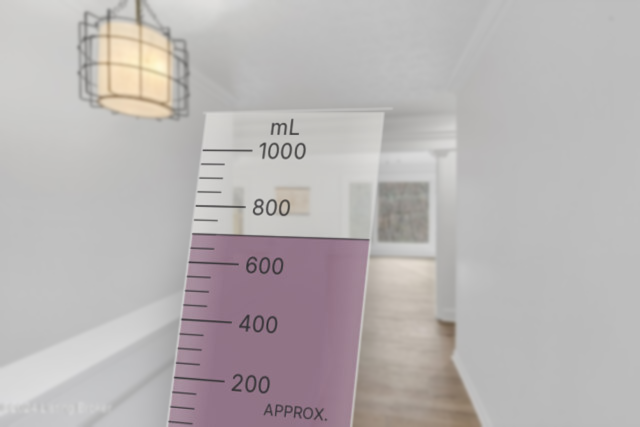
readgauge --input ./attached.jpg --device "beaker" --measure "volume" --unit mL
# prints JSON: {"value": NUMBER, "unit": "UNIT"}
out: {"value": 700, "unit": "mL"}
